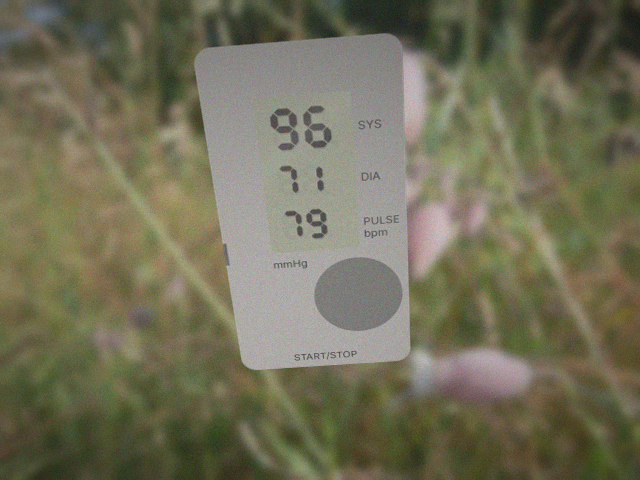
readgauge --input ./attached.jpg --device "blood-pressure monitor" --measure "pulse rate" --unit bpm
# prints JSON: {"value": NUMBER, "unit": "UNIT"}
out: {"value": 79, "unit": "bpm"}
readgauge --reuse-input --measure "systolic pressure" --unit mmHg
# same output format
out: {"value": 96, "unit": "mmHg"}
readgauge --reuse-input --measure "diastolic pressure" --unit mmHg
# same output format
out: {"value": 71, "unit": "mmHg"}
